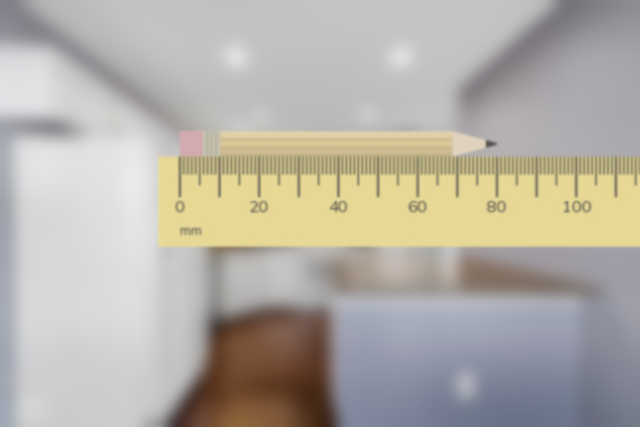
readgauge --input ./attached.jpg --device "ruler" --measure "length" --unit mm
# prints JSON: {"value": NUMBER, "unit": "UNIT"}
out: {"value": 80, "unit": "mm"}
